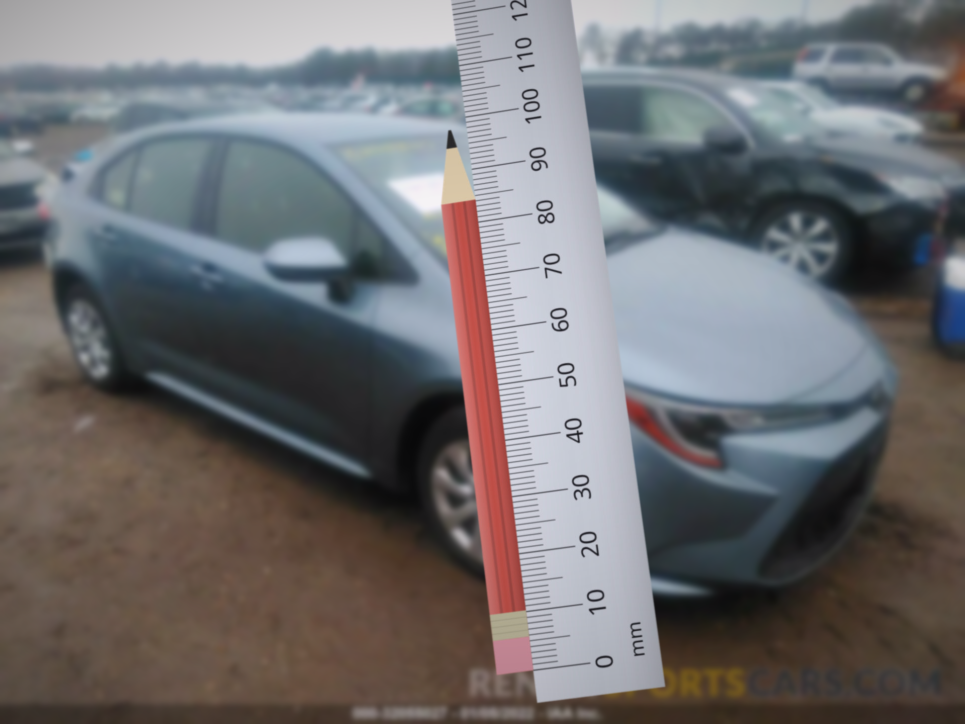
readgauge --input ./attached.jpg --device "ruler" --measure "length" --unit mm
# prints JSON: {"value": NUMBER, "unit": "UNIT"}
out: {"value": 98, "unit": "mm"}
